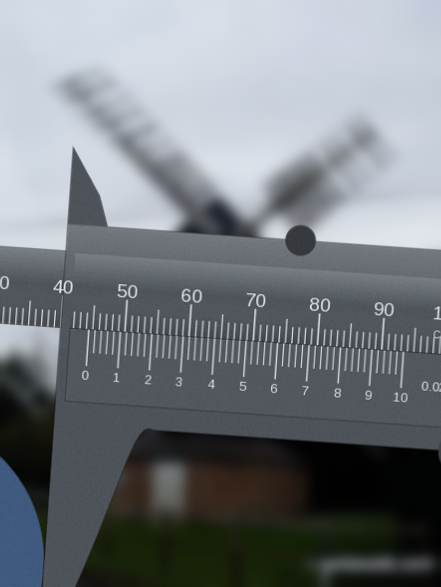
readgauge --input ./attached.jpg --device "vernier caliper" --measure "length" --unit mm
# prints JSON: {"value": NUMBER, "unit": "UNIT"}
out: {"value": 44.4, "unit": "mm"}
